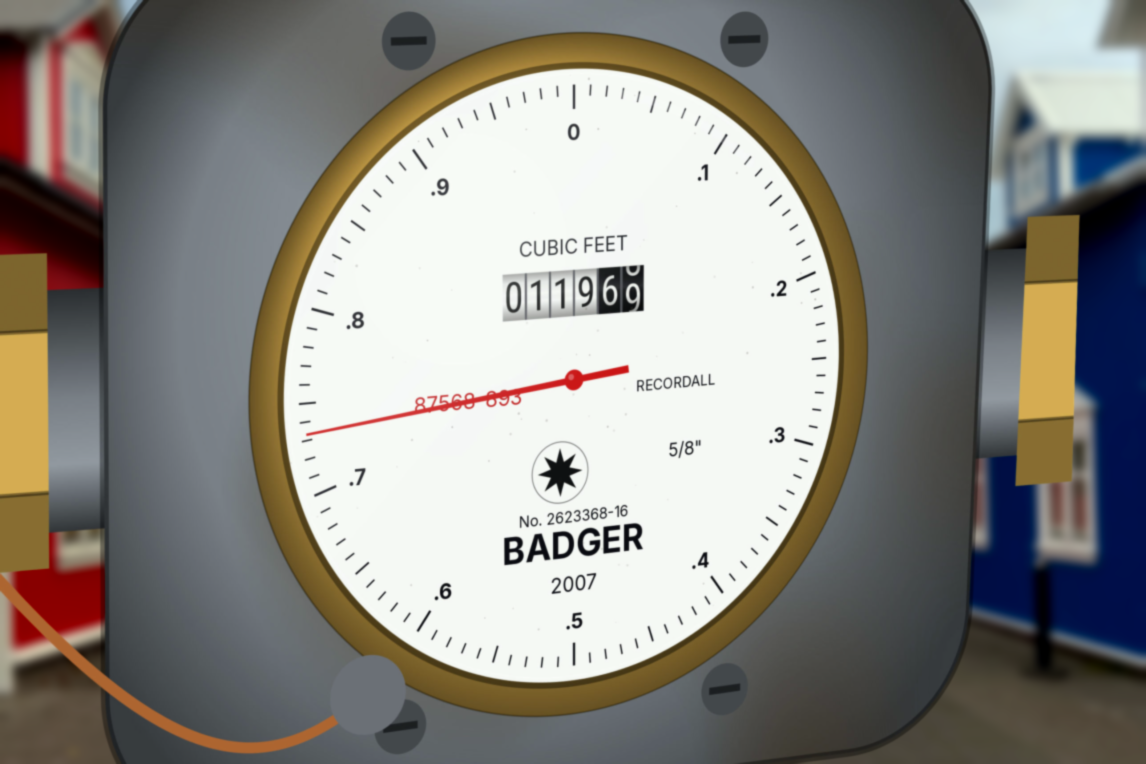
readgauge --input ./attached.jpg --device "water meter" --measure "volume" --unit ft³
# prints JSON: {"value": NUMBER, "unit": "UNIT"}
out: {"value": 11968.73, "unit": "ft³"}
